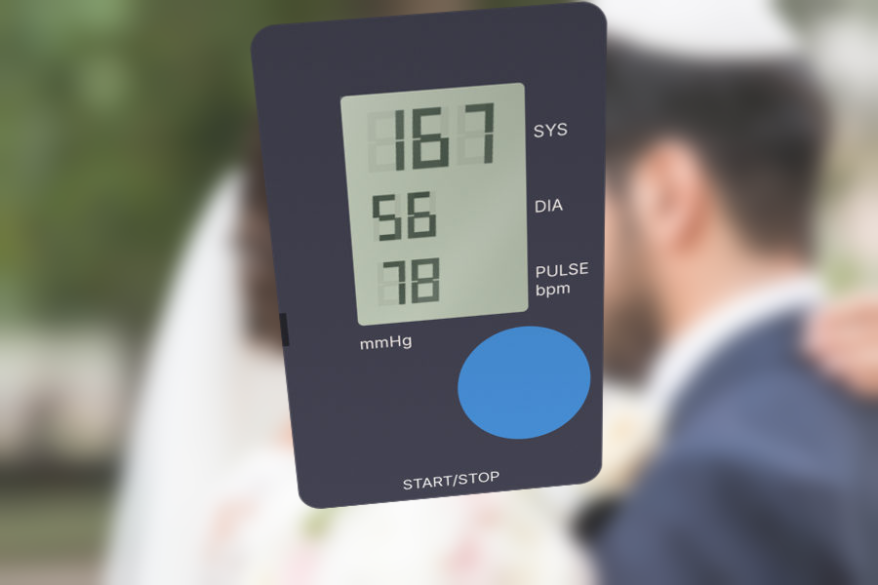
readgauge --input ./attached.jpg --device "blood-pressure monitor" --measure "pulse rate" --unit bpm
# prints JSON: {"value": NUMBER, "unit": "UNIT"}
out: {"value": 78, "unit": "bpm"}
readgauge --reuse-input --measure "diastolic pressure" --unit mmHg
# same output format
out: {"value": 56, "unit": "mmHg"}
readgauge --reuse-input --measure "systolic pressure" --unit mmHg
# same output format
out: {"value": 167, "unit": "mmHg"}
